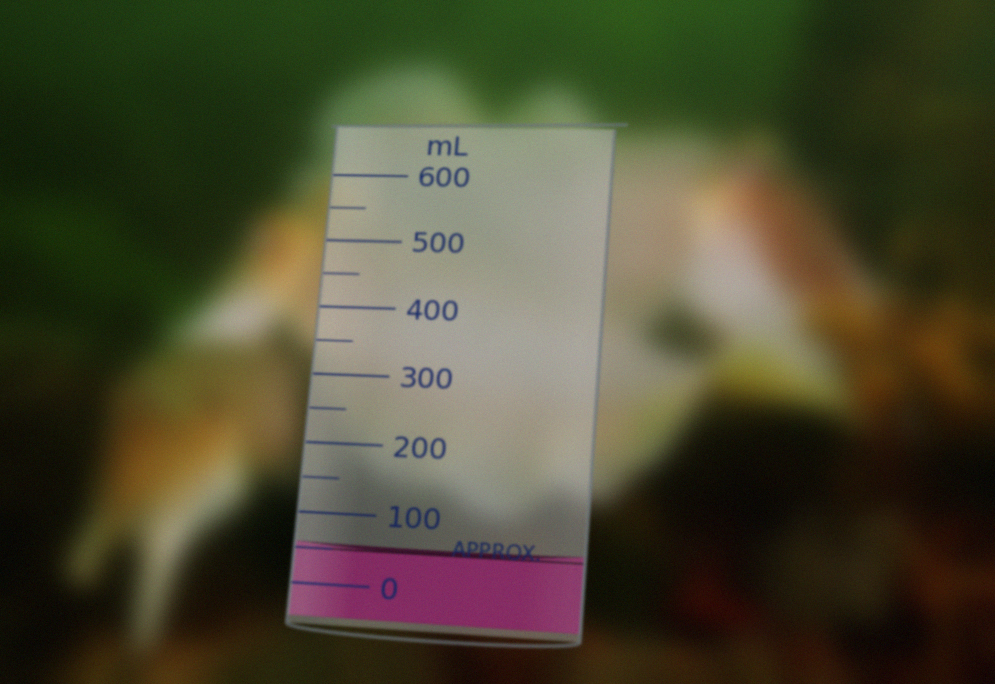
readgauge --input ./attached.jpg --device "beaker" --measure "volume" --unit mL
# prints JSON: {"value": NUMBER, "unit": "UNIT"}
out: {"value": 50, "unit": "mL"}
